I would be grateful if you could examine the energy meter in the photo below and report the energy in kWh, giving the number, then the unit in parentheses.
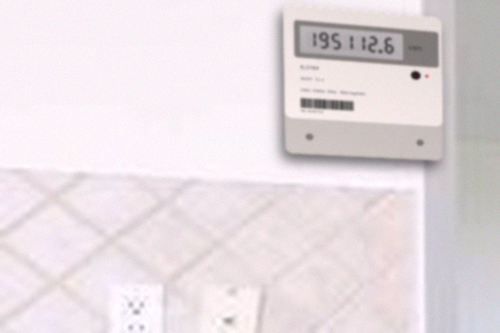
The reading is 195112.6 (kWh)
